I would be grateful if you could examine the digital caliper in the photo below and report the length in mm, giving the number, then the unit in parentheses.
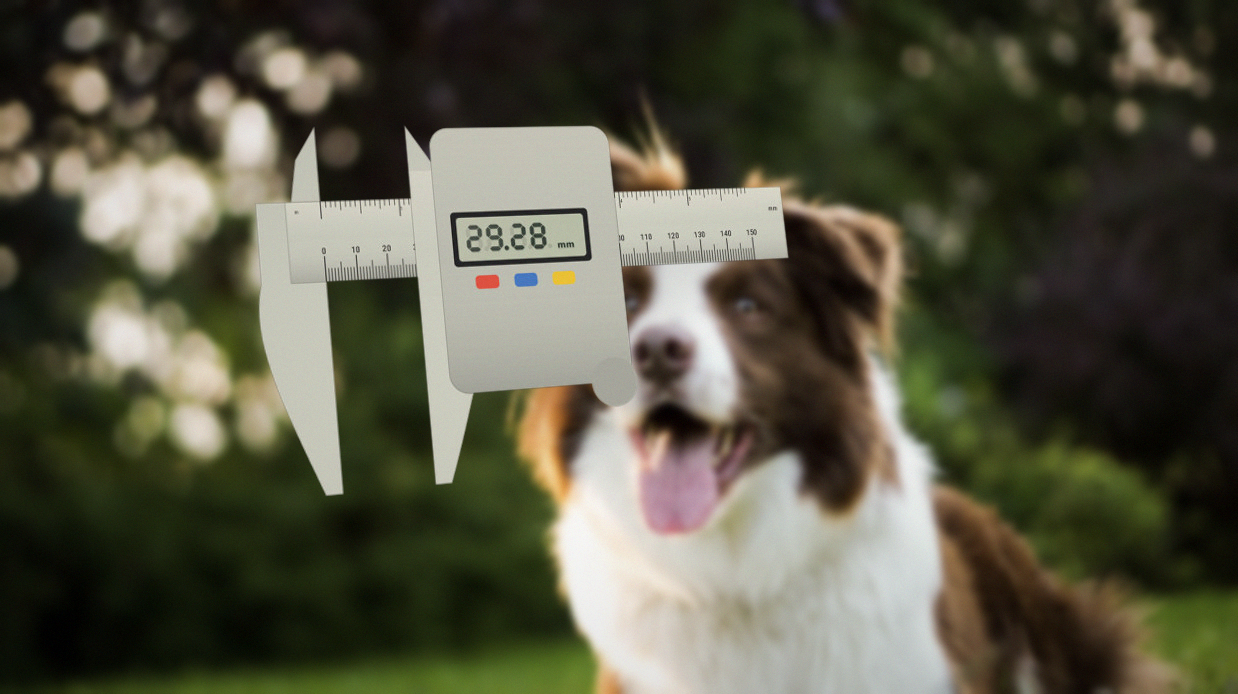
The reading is 29.28 (mm)
